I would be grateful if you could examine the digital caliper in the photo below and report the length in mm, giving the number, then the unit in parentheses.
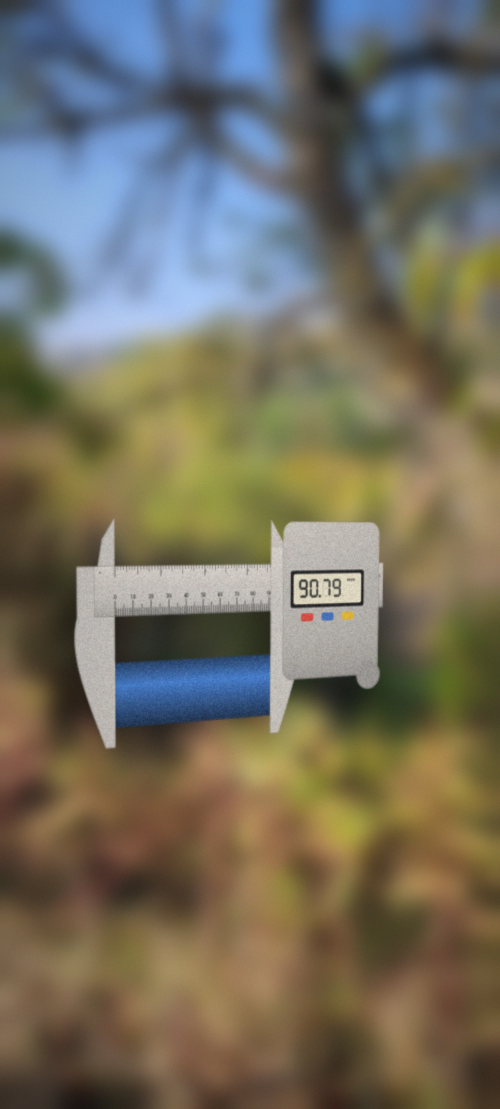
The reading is 90.79 (mm)
